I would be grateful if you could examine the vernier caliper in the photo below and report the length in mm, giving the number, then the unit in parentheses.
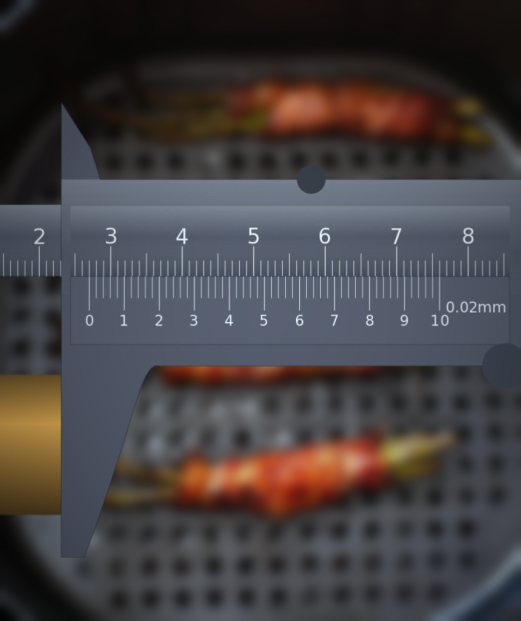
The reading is 27.0 (mm)
